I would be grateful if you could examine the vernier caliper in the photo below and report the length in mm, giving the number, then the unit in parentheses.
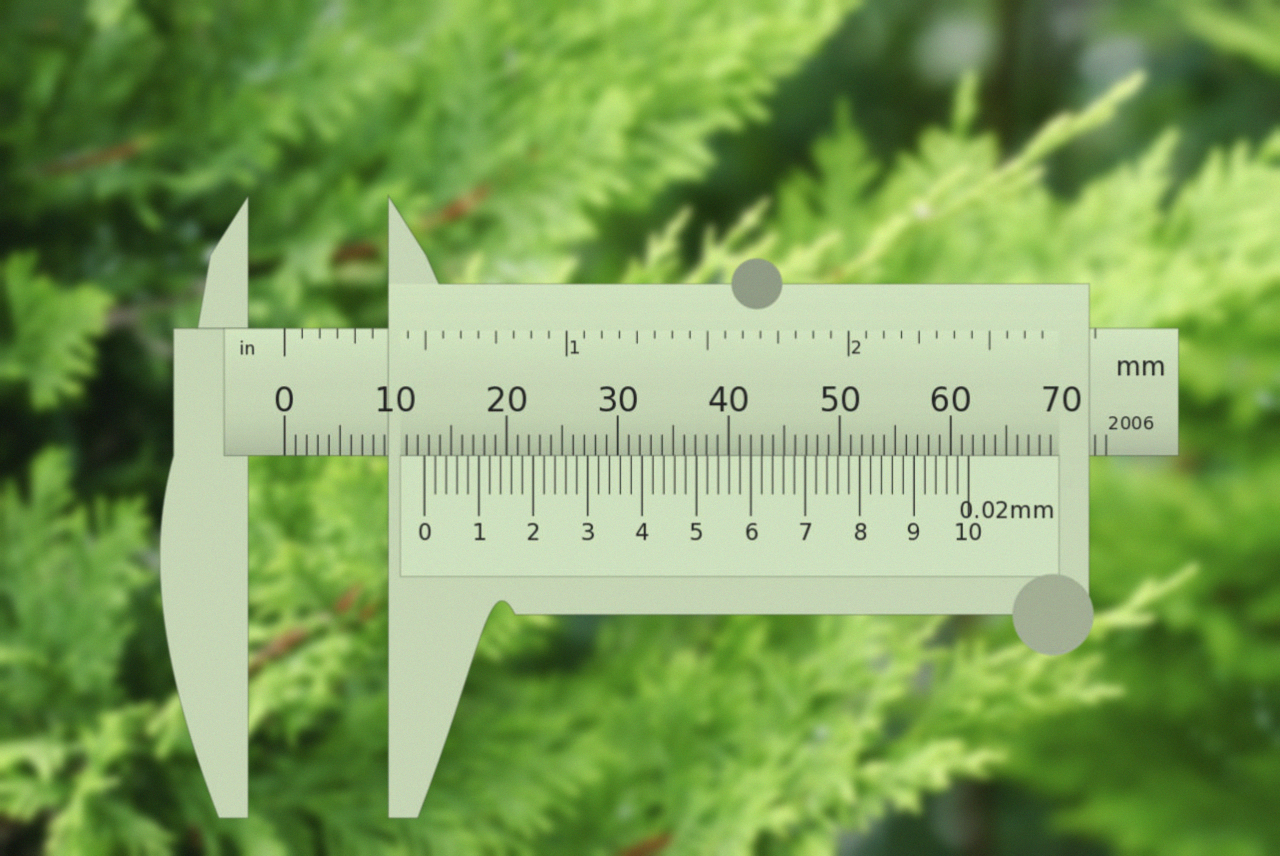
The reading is 12.6 (mm)
